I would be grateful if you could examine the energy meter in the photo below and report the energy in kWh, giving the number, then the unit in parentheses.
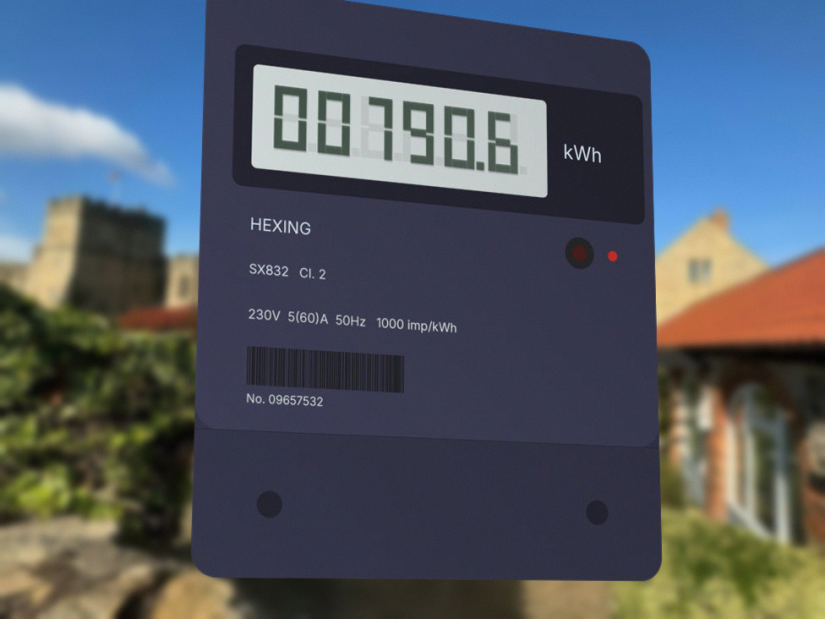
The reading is 790.6 (kWh)
